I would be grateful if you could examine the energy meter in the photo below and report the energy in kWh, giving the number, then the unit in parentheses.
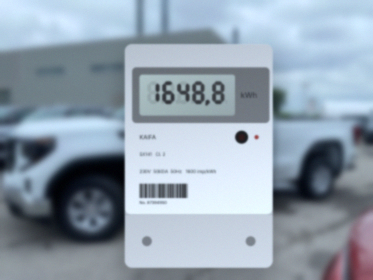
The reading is 1648.8 (kWh)
